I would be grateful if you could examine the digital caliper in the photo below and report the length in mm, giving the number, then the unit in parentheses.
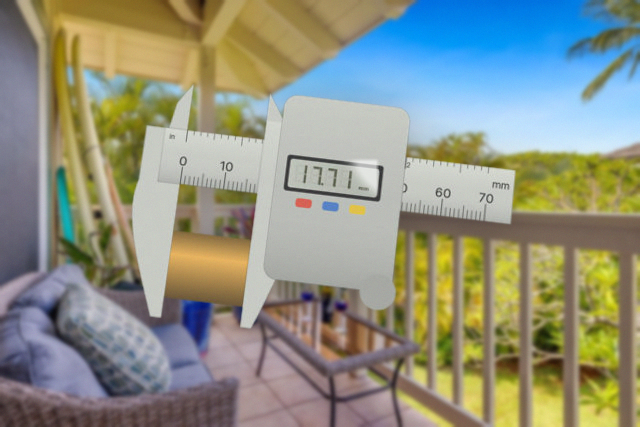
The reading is 17.71 (mm)
